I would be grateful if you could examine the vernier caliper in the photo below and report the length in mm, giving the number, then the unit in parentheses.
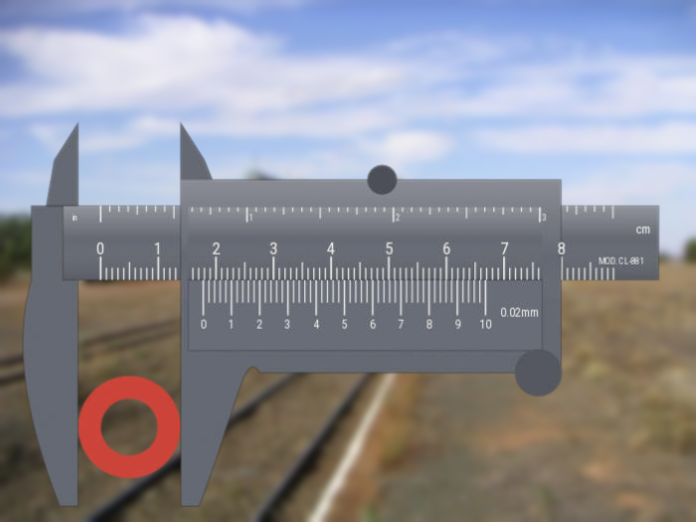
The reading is 17.8 (mm)
